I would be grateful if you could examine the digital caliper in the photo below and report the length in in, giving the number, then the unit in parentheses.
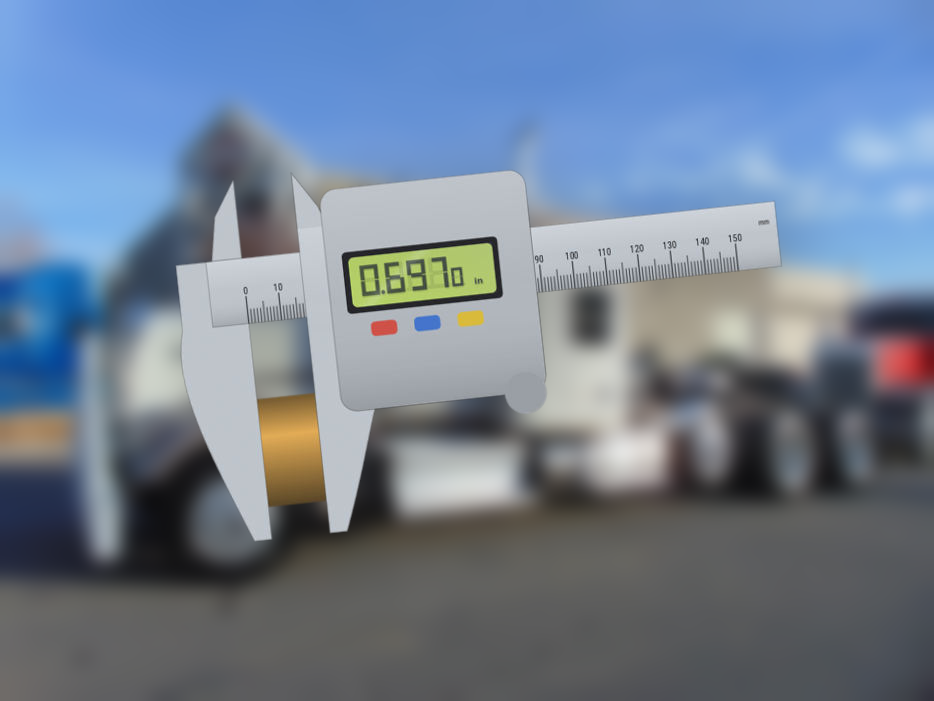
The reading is 0.6970 (in)
